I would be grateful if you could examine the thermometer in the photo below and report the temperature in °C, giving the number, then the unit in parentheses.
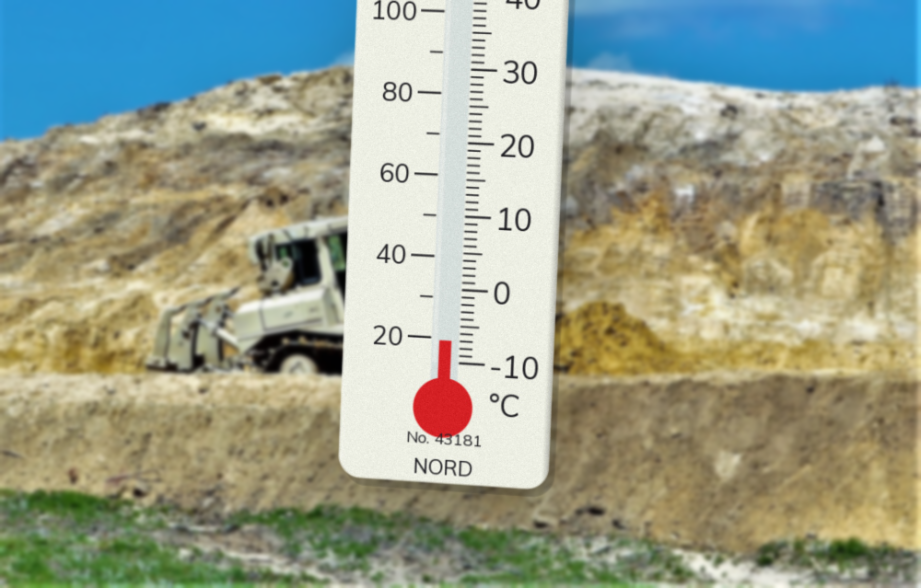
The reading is -7 (°C)
